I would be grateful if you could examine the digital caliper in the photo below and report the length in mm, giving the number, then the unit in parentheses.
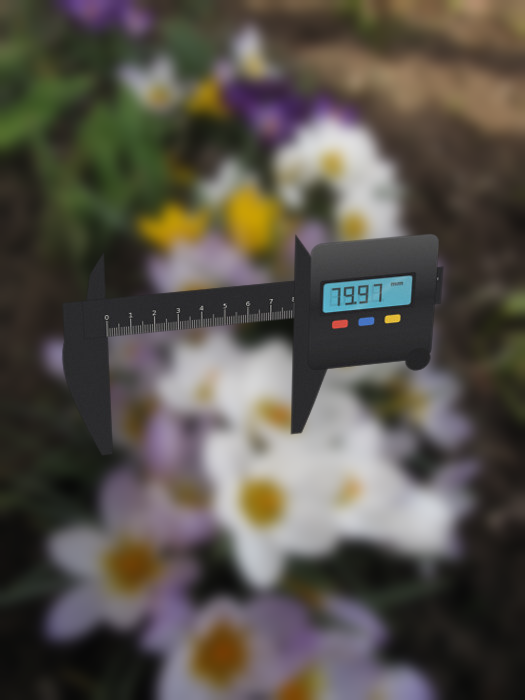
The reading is 79.97 (mm)
